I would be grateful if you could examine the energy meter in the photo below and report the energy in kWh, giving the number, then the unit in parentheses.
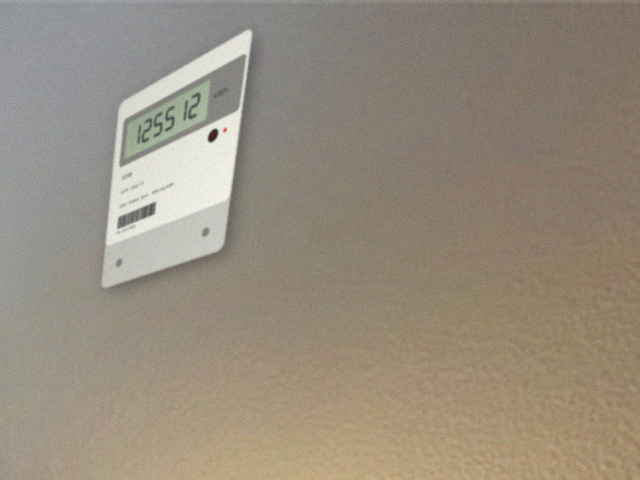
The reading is 125512 (kWh)
